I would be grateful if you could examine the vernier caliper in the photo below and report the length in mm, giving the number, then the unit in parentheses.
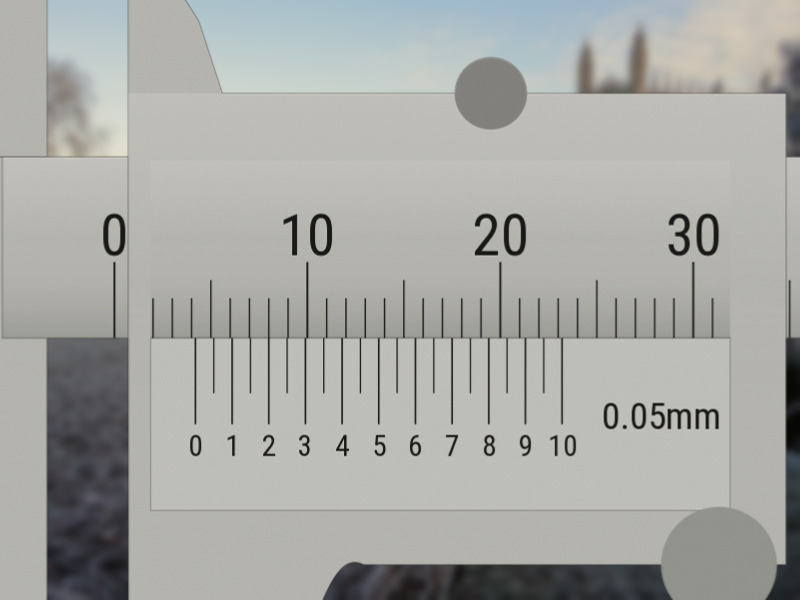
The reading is 4.2 (mm)
